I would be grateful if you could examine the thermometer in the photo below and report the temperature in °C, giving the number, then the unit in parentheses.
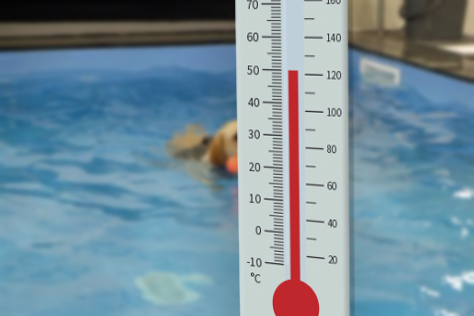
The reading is 50 (°C)
